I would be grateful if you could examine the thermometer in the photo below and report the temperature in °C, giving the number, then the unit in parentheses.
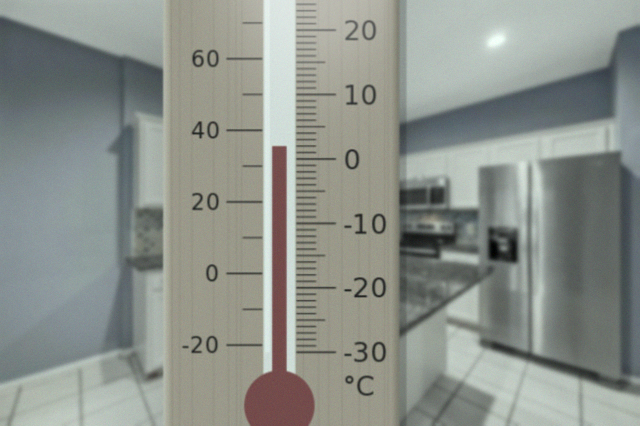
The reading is 2 (°C)
